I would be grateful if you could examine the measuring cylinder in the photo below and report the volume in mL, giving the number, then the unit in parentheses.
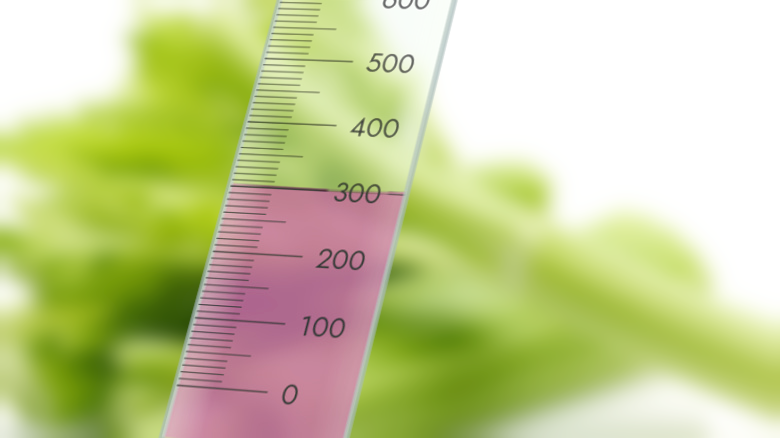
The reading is 300 (mL)
